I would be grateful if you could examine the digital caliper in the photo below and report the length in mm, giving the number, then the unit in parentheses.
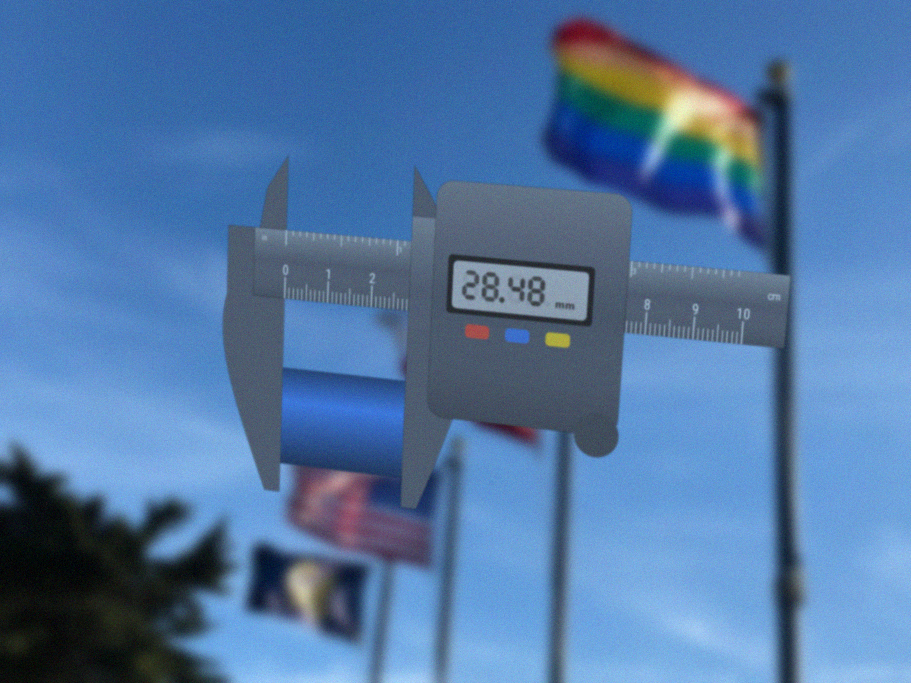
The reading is 28.48 (mm)
